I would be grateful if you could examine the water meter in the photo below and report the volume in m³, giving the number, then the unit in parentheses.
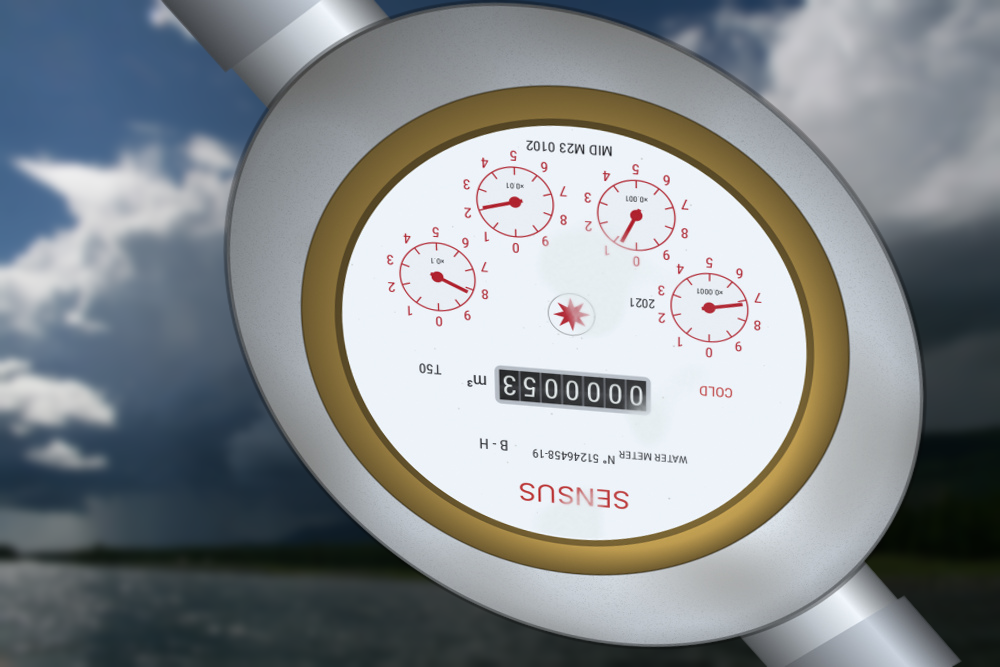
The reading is 53.8207 (m³)
